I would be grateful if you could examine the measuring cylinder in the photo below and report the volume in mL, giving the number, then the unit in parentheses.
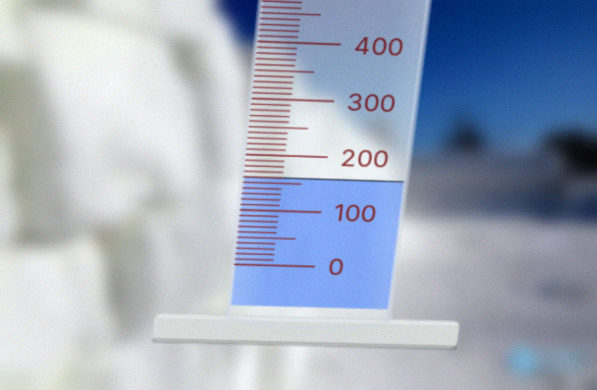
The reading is 160 (mL)
